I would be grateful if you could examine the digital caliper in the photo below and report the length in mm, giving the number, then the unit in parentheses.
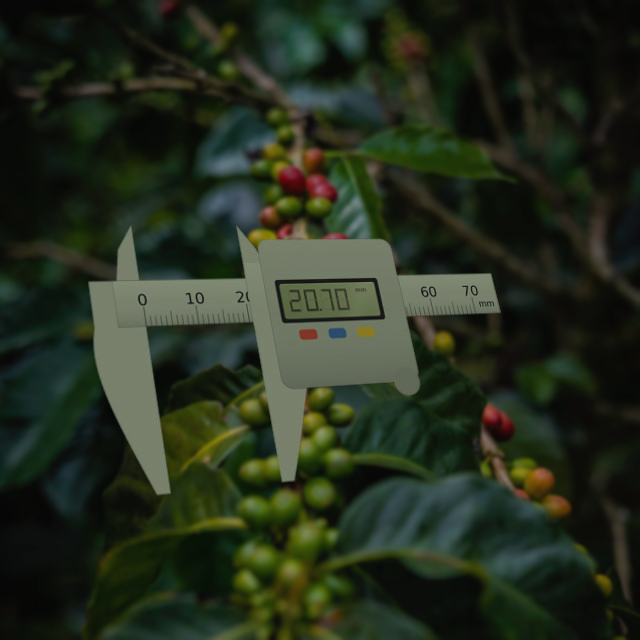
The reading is 20.70 (mm)
